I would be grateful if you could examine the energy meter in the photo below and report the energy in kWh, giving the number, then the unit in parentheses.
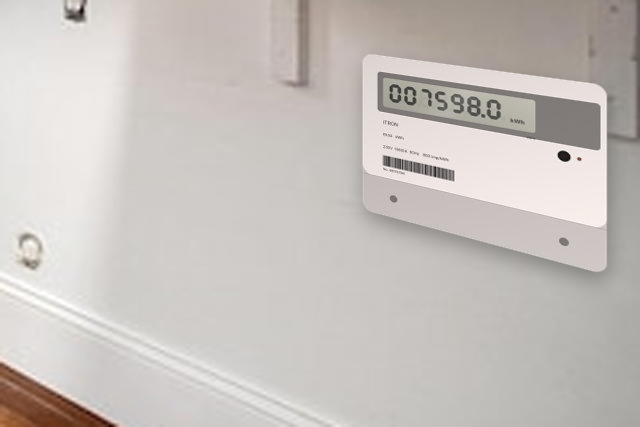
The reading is 7598.0 (kWh)
